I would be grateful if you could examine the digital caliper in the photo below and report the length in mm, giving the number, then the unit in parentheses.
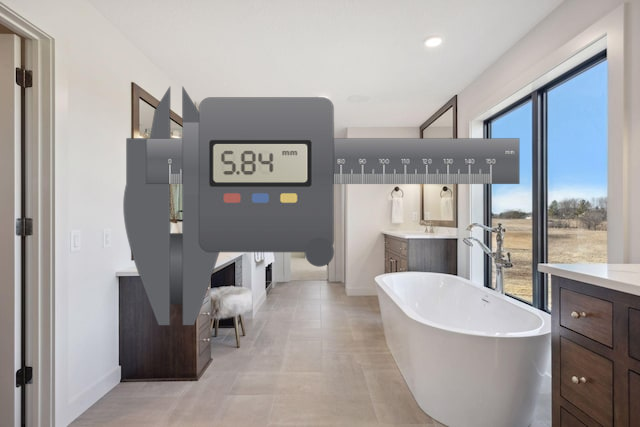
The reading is 5.84 (mm)
